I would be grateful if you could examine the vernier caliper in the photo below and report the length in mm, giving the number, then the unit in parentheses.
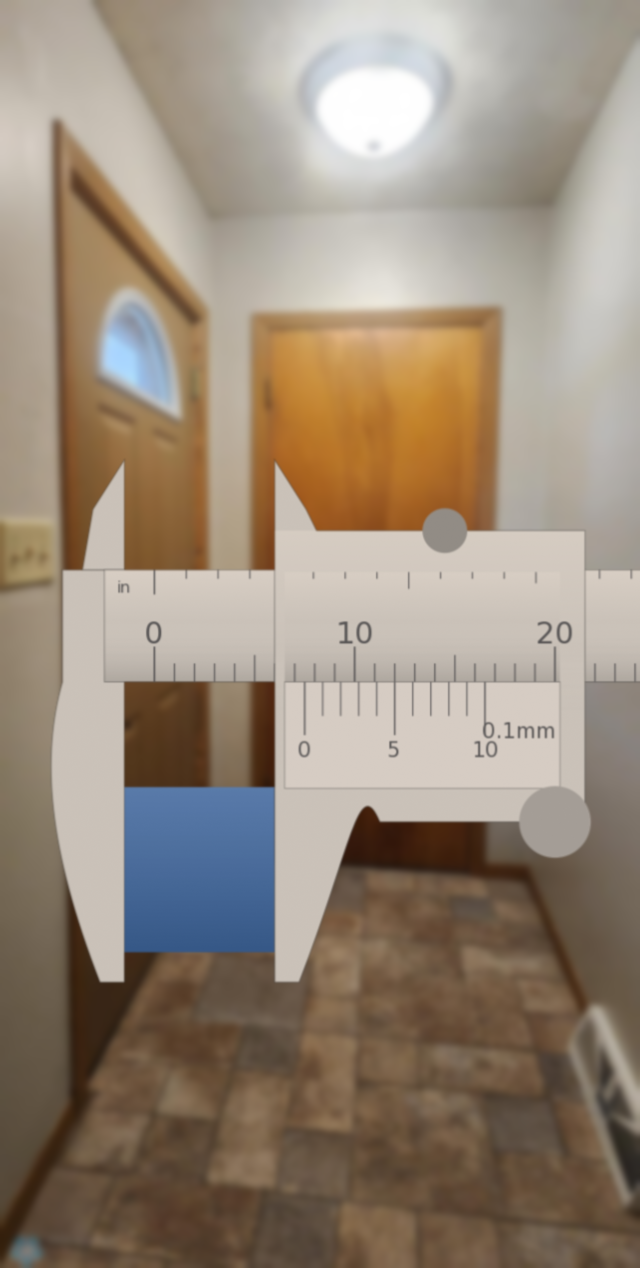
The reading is 7.5 (mm)
